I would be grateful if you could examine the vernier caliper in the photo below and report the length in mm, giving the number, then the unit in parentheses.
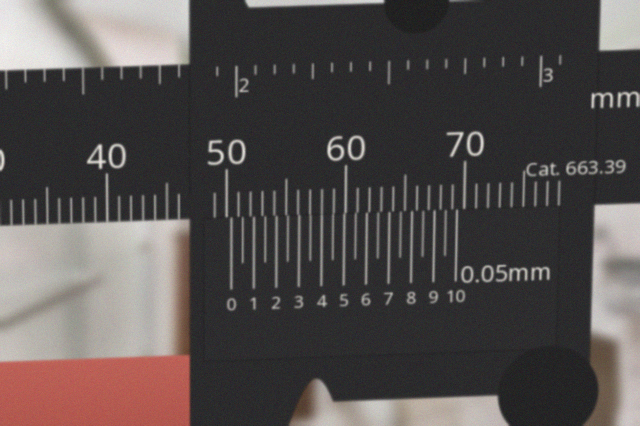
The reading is 50.4 (mm)
